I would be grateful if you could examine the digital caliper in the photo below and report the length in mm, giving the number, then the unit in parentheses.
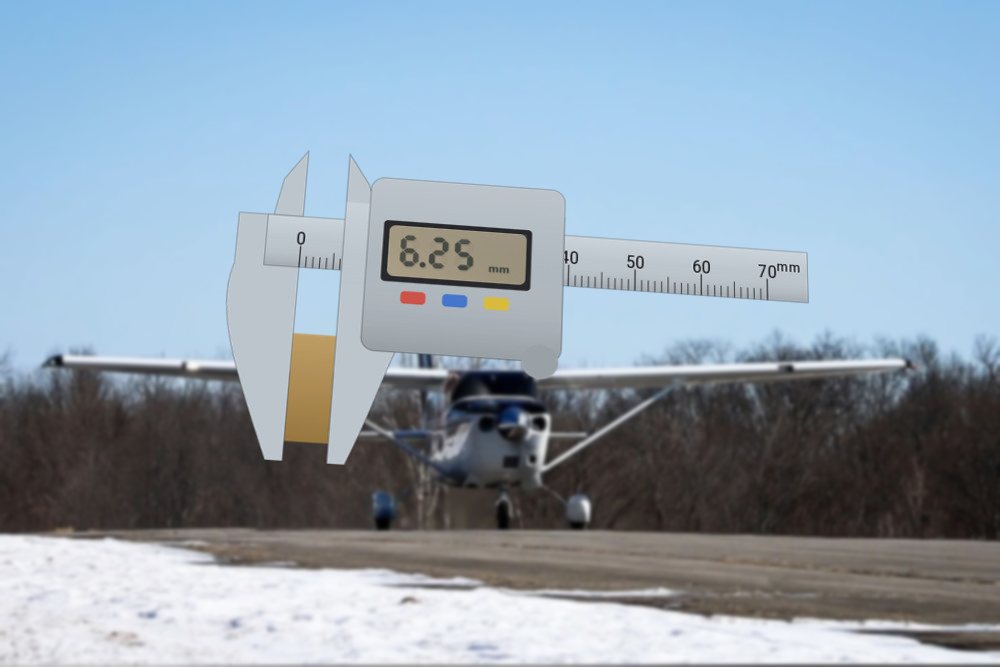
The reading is 6.25 (mm)
